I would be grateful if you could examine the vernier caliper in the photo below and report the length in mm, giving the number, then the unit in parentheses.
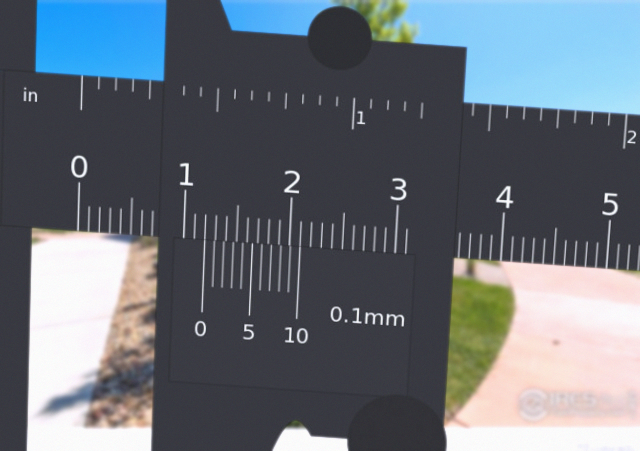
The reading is 12.0 (mm)
